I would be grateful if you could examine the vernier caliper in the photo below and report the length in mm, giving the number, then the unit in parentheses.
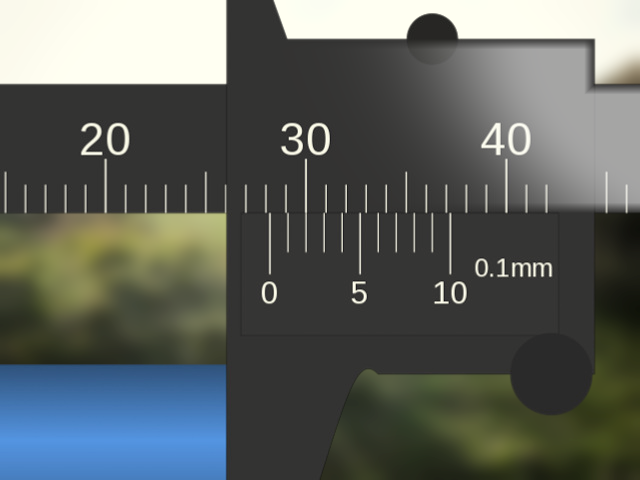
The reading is 28.2 (mm)
